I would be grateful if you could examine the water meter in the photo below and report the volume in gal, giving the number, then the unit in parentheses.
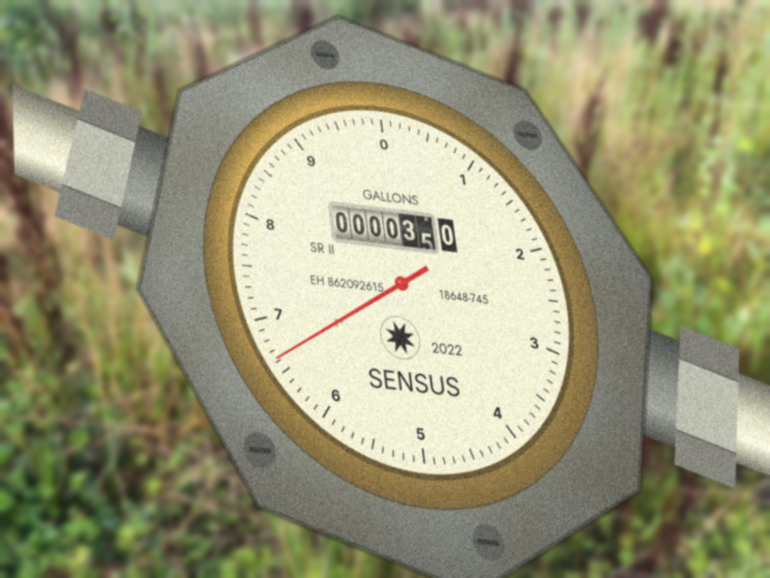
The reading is 346.6 (gal)
